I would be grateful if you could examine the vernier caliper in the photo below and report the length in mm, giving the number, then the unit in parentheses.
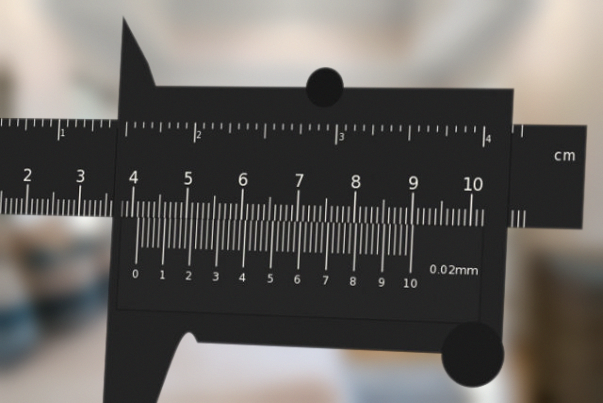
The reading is 41.2 (mm)
